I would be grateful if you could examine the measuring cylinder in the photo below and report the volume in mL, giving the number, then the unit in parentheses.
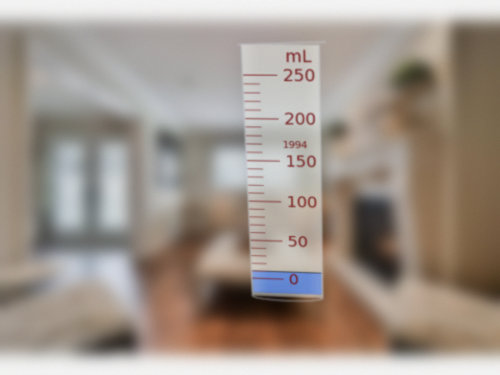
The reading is 10 (mL)
